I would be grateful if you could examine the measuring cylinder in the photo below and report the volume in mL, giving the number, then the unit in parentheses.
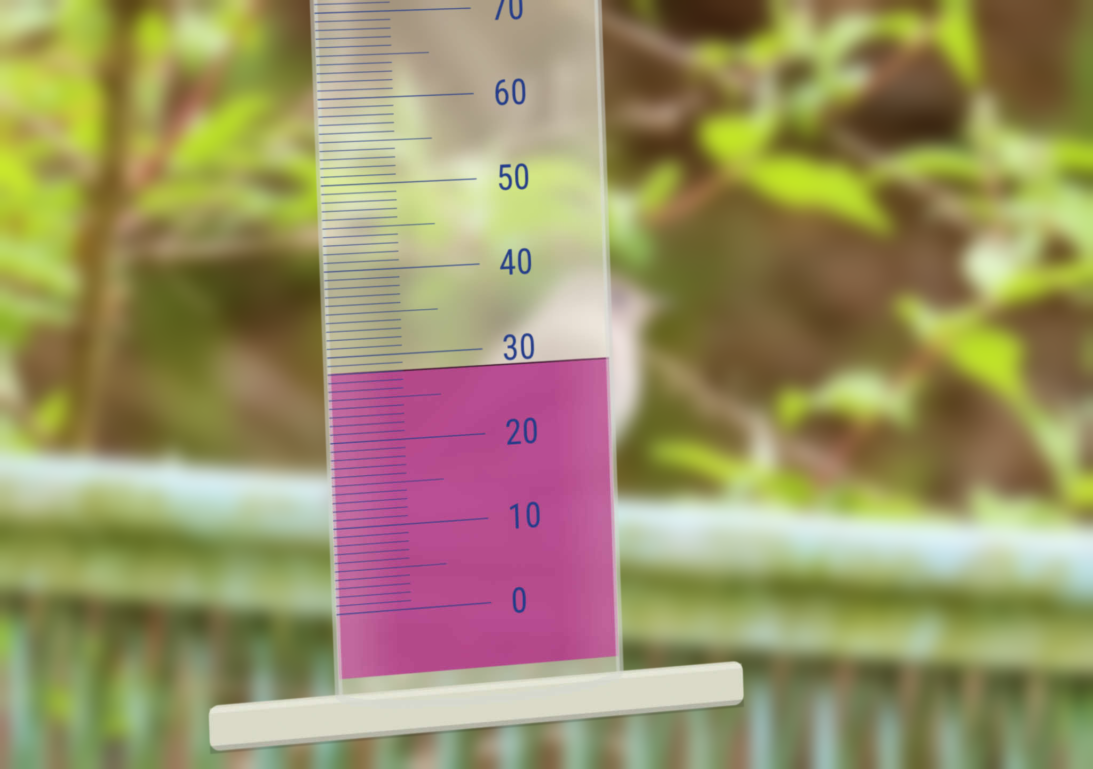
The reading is 28 (mL)
